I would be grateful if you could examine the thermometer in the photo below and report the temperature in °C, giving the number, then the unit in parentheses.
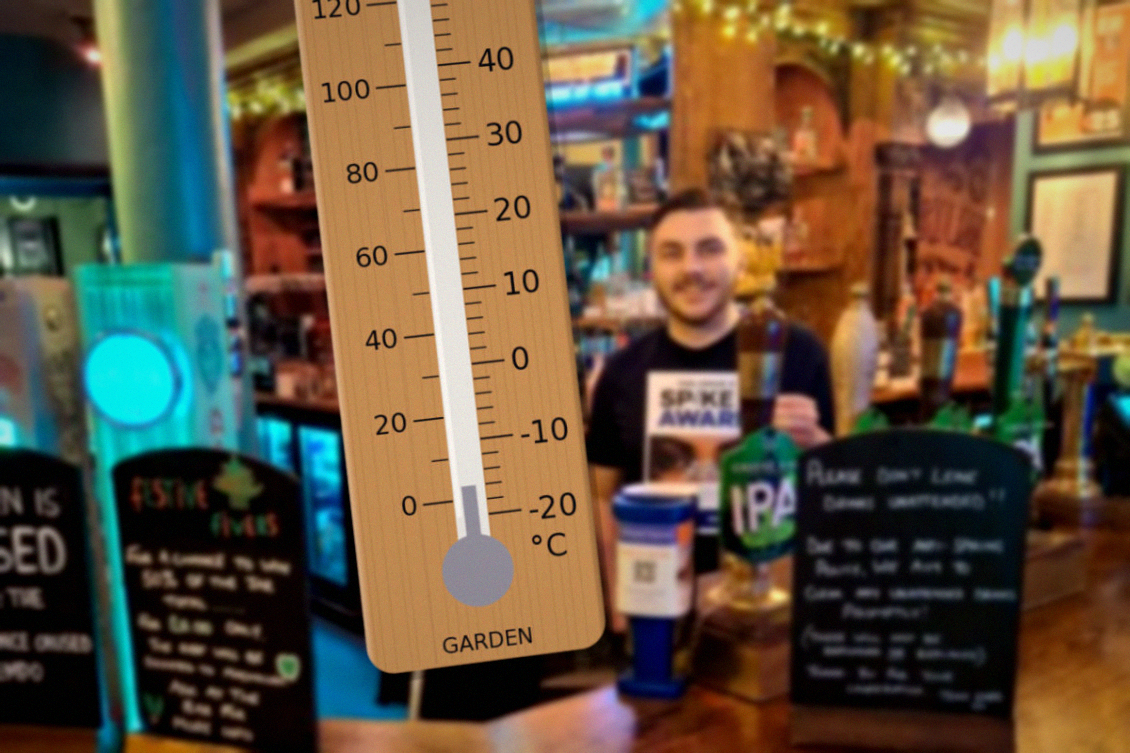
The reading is -16 (°C)
